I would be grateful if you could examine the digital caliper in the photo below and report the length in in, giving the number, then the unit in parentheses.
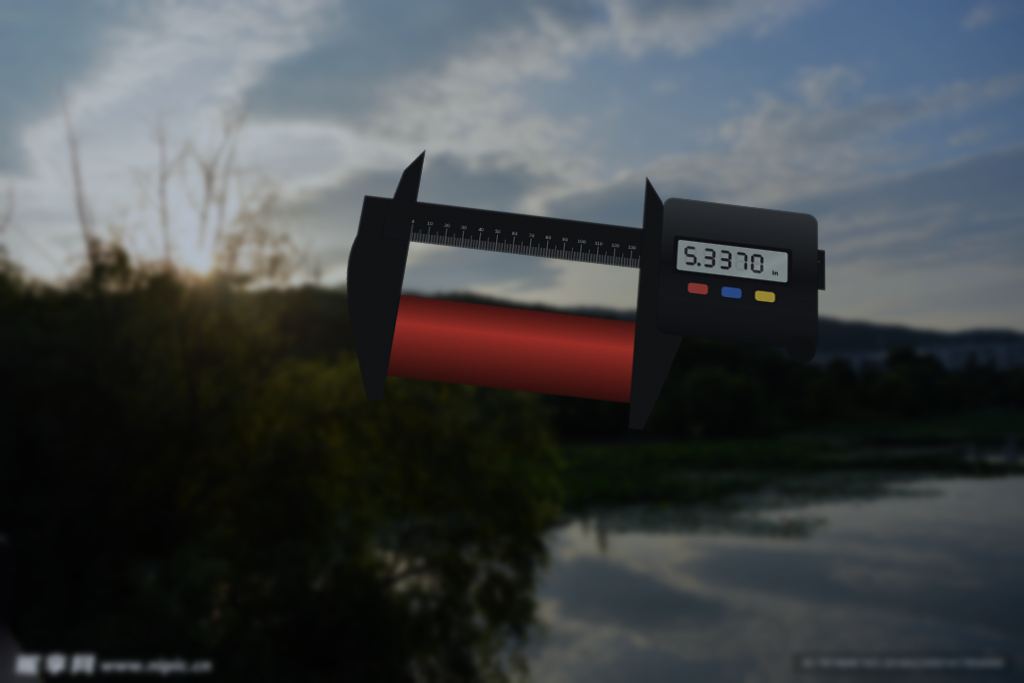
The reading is 5.3370 (in)
